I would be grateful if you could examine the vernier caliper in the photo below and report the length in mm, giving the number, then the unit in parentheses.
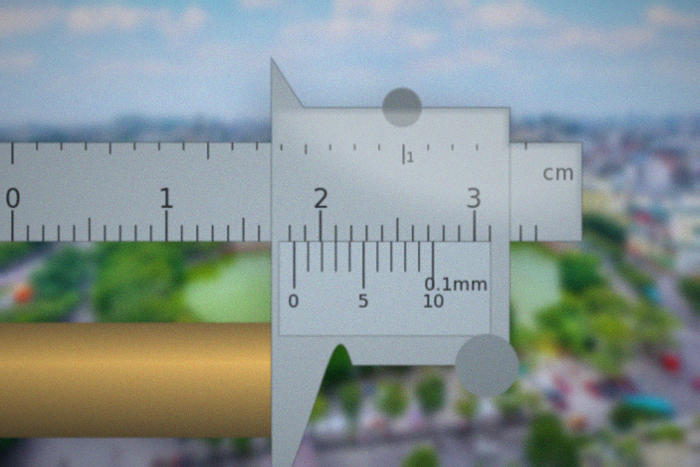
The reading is 18.3 (mm)
